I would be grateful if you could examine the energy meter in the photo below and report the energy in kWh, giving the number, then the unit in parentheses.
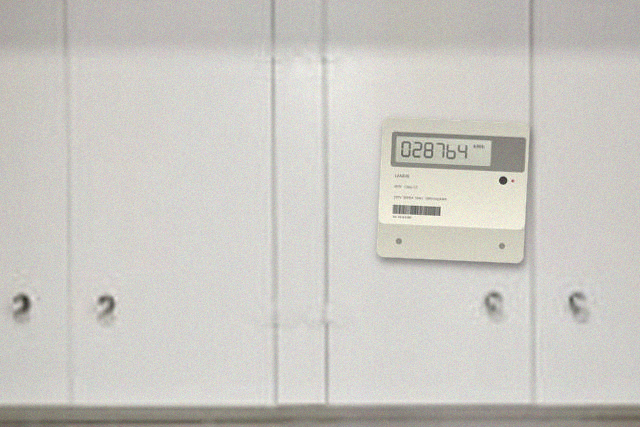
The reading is 28764 (kWh)
